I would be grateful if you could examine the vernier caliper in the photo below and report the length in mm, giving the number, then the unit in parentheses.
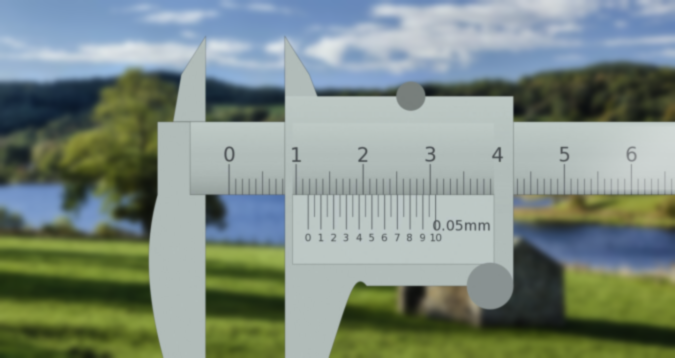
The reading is 11.8 (mm)
